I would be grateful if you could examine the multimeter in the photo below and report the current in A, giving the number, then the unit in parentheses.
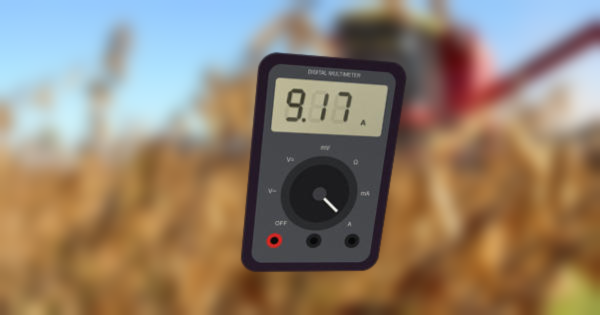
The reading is 9.17 (A)
